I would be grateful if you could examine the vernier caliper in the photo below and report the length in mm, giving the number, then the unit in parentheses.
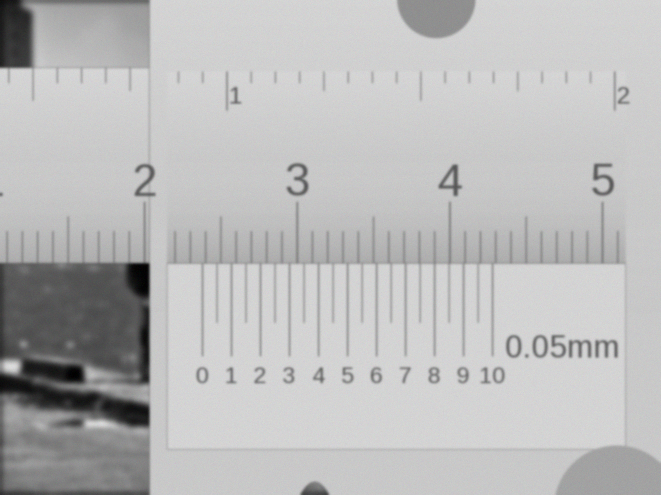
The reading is 23.8 (mm)
